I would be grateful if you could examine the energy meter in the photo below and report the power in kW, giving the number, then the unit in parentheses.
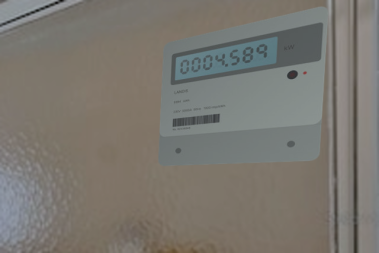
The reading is 4.589 (kW)
